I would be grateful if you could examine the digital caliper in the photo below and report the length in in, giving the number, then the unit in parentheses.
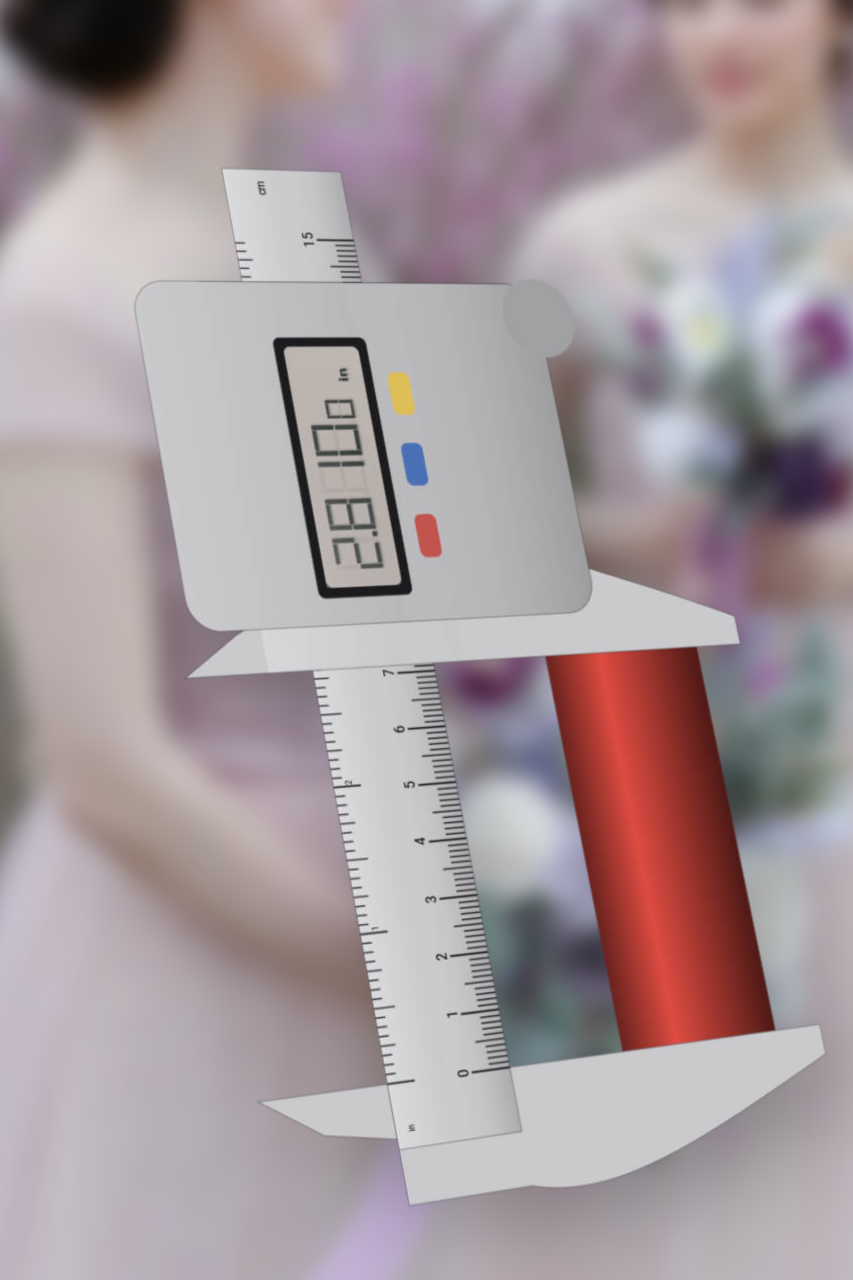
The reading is 2.8100 (in)
